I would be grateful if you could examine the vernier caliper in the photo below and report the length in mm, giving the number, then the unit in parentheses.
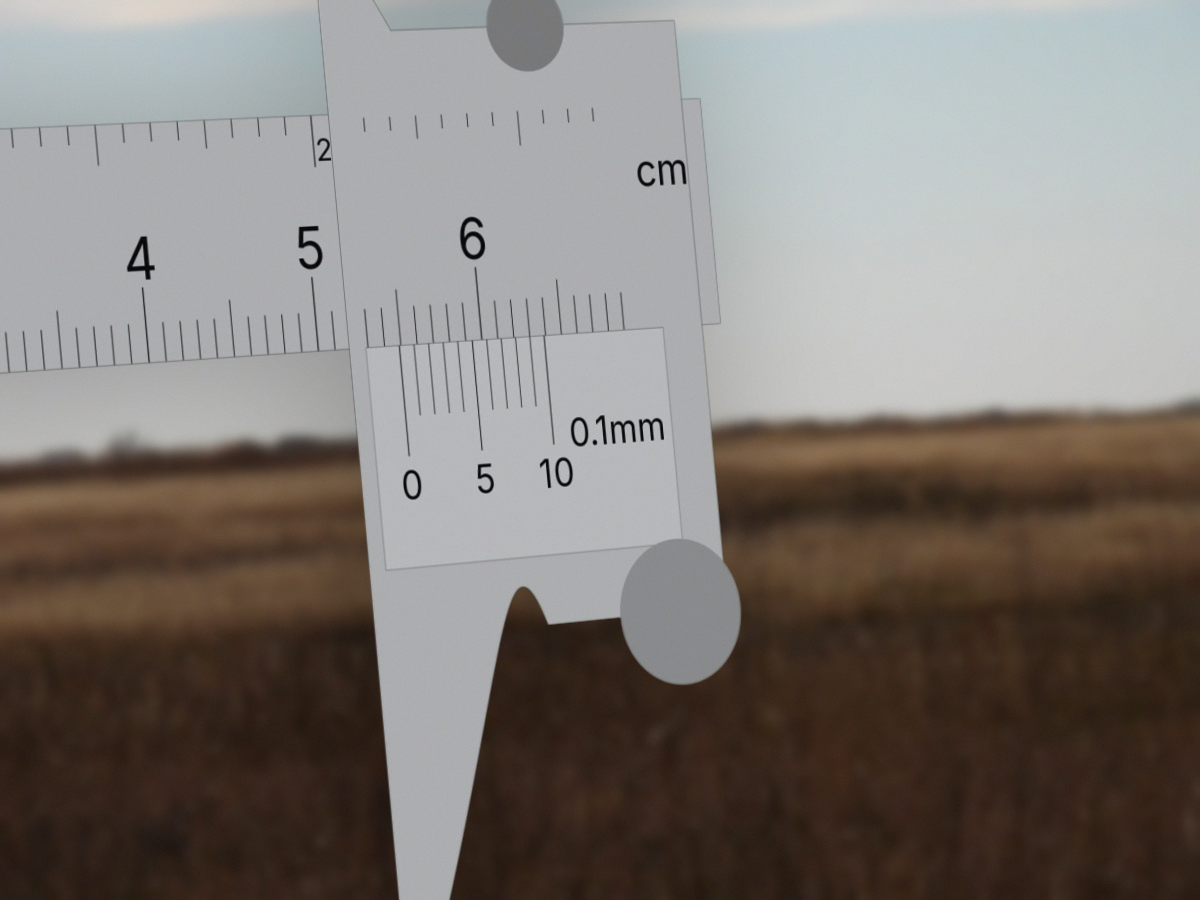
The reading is 54.9 (mm)
